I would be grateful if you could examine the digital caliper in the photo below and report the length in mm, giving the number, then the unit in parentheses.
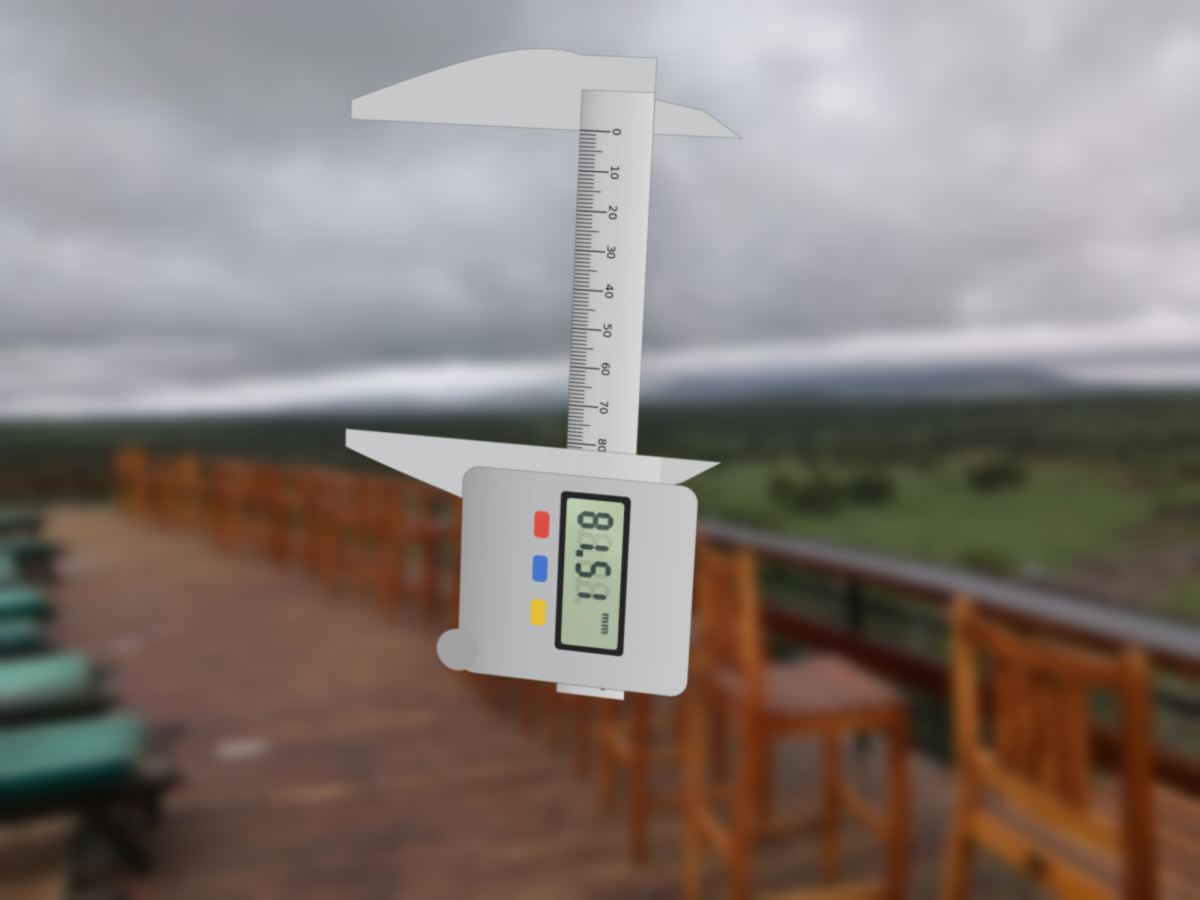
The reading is 81.51 (mm)
